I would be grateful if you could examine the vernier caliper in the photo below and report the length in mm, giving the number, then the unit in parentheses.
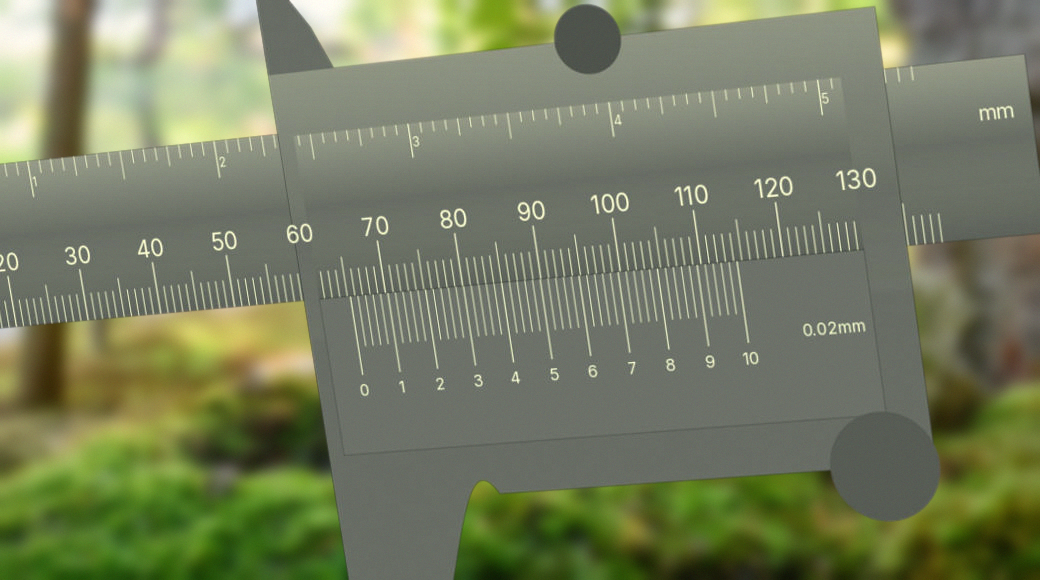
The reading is 65.4 (mm)
